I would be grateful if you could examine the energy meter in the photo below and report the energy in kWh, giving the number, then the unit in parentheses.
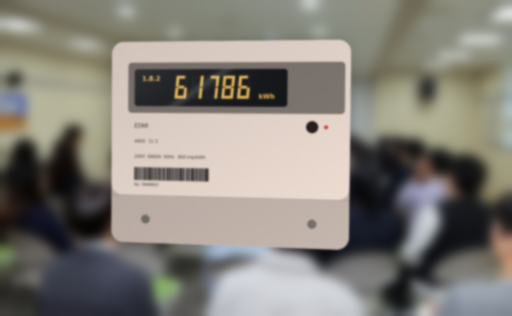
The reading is 61786 (kWh)
